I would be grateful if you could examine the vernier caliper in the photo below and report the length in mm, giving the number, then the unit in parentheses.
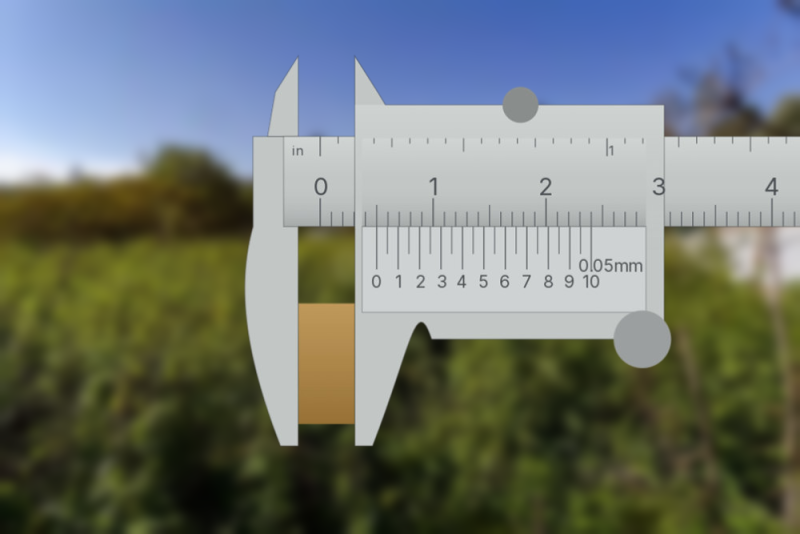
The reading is 5.0 (mm)
